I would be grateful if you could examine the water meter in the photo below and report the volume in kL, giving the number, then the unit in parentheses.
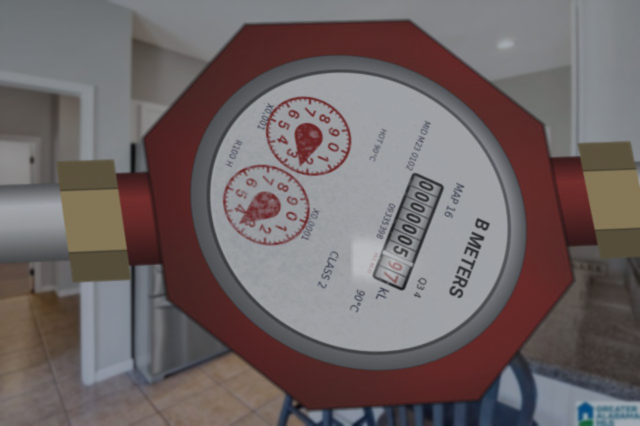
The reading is 5.9723 (kL)
